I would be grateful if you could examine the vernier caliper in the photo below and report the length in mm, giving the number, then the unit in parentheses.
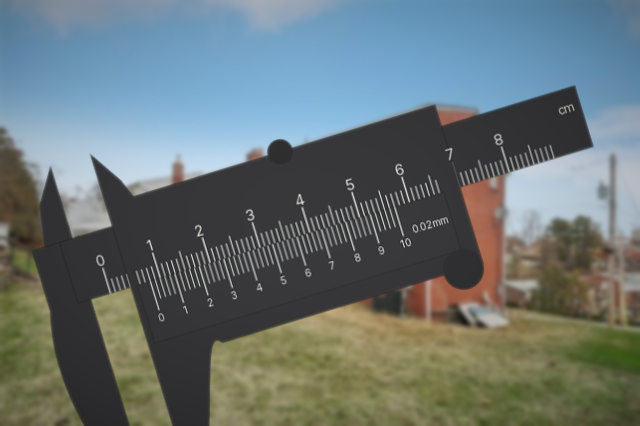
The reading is 8.0 (mm)
